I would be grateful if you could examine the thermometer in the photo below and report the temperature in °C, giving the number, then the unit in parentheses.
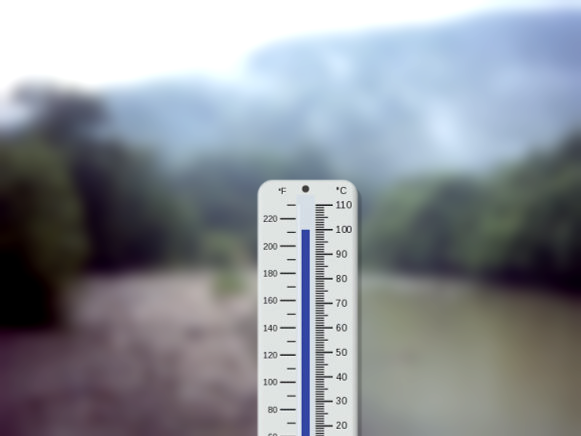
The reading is 100 (°C)
